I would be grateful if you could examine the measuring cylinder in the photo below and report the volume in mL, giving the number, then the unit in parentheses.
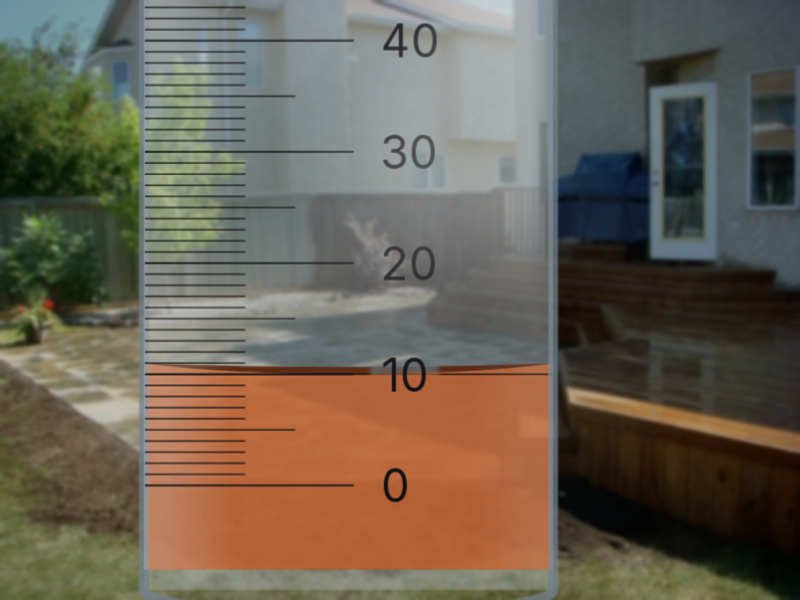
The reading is 10 (mL)
